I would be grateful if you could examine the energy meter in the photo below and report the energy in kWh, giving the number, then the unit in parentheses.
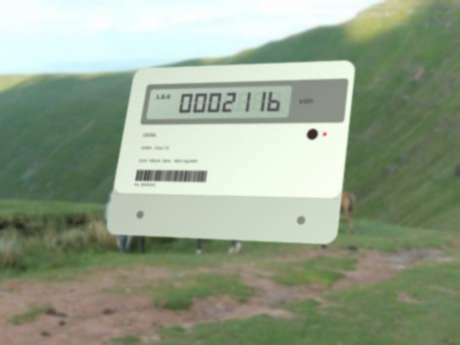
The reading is 2116 (kWh)
